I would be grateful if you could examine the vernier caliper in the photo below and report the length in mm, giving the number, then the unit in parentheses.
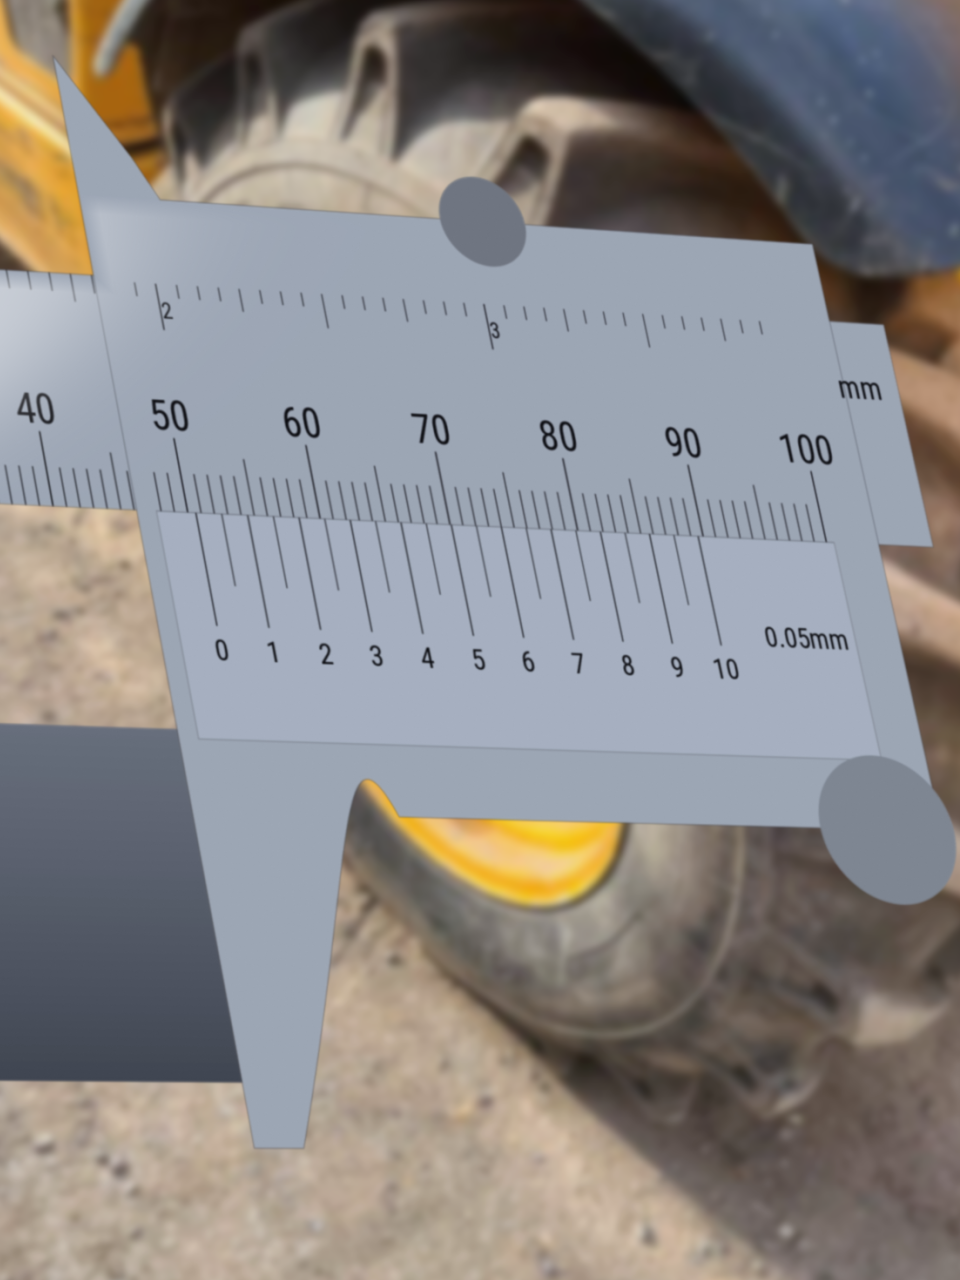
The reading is 50.6 (mm)
